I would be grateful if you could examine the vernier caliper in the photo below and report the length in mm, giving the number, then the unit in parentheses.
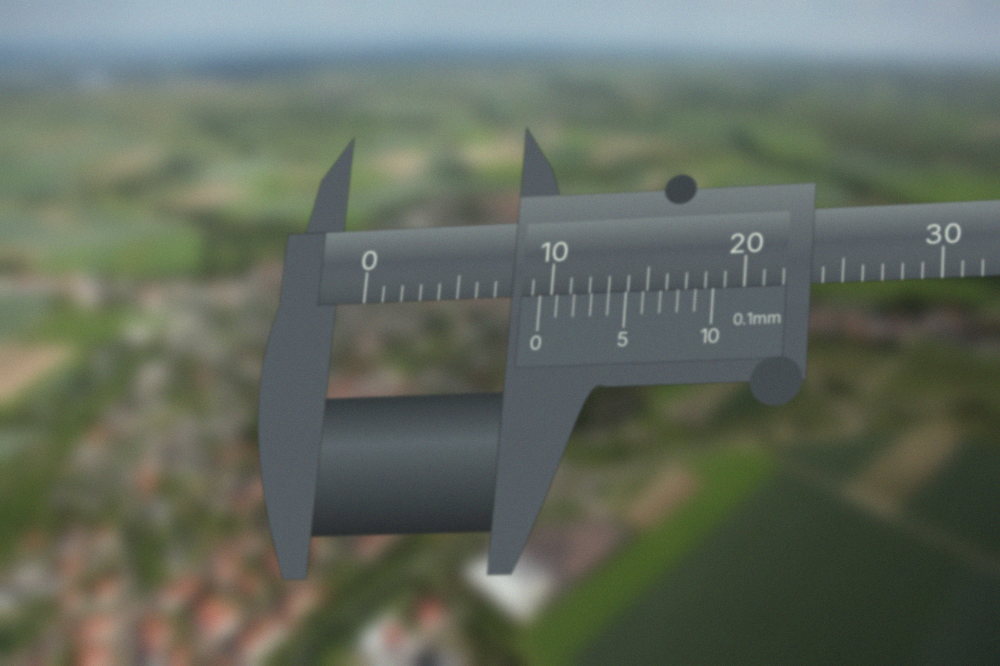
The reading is 9.4 (mm)
